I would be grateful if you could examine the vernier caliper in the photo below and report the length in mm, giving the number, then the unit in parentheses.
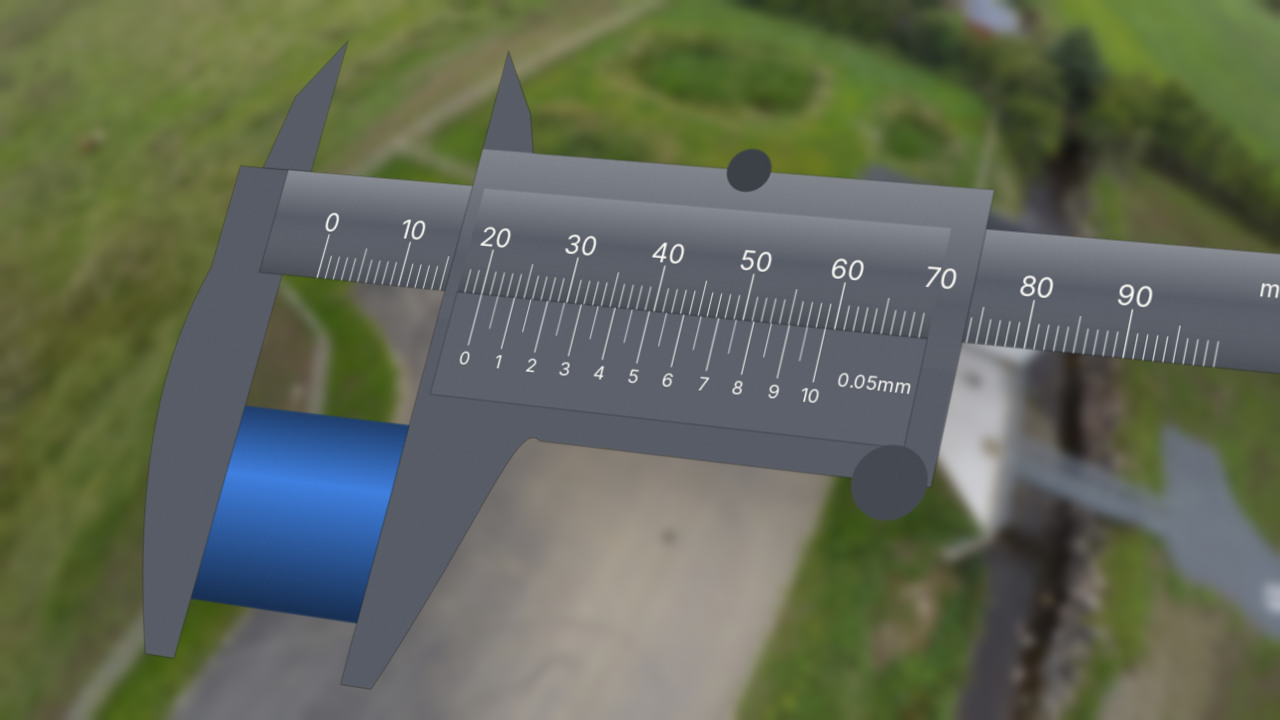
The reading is 20.0 (mm)
